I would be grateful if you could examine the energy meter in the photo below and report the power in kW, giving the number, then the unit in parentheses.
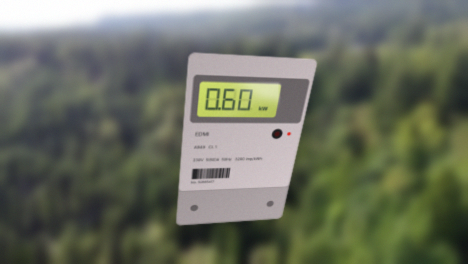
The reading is 0.60 (kW)
